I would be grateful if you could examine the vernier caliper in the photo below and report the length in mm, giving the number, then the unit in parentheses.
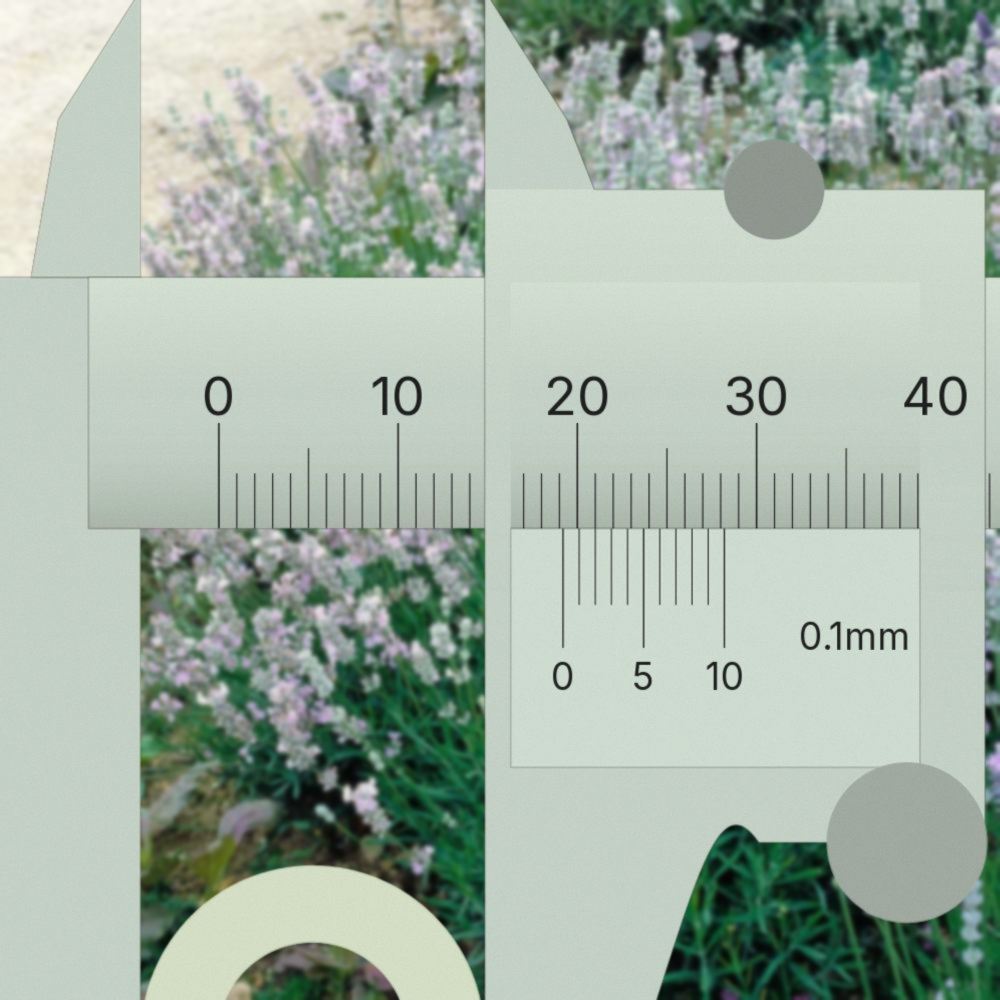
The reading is 19.2 (mm)
